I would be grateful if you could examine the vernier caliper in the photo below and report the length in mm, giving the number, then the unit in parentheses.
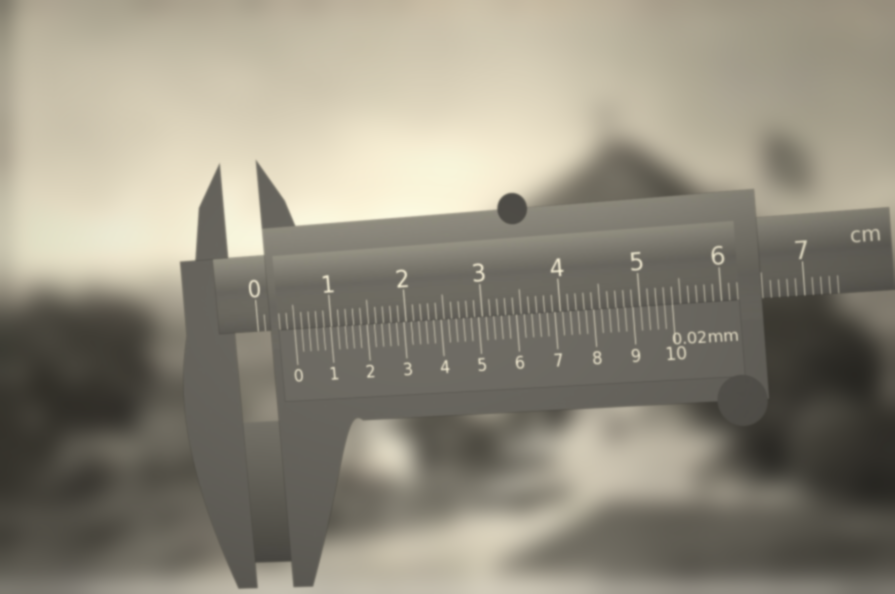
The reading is 5.0 (mm)
